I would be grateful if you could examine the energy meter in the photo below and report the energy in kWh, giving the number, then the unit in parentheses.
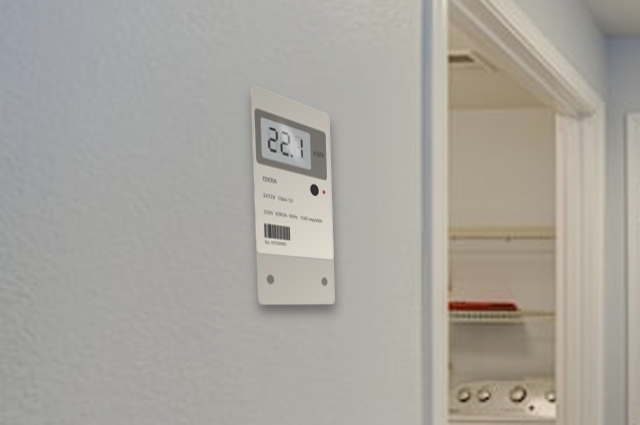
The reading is 22.1 (kWh)
